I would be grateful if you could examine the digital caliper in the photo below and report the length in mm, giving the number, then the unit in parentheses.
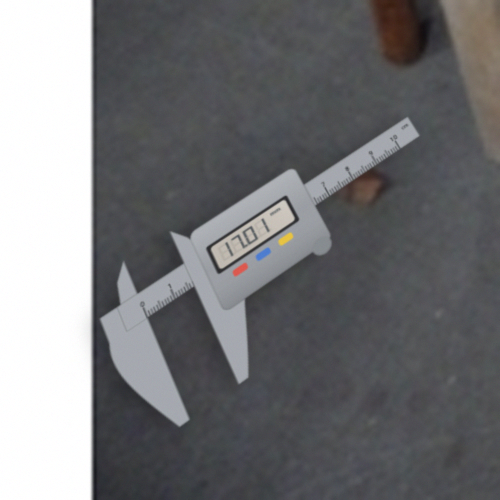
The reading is 17.01 (mm)
